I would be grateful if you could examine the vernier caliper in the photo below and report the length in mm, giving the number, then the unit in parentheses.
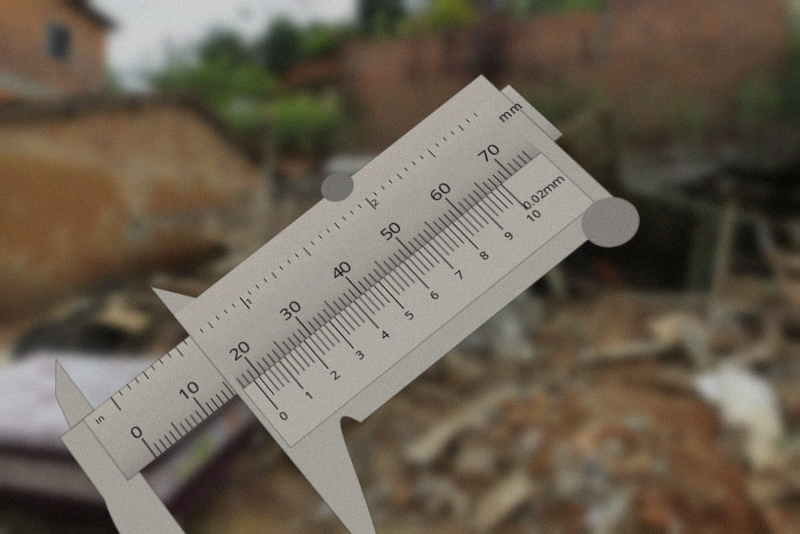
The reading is 18.8 (mm)
